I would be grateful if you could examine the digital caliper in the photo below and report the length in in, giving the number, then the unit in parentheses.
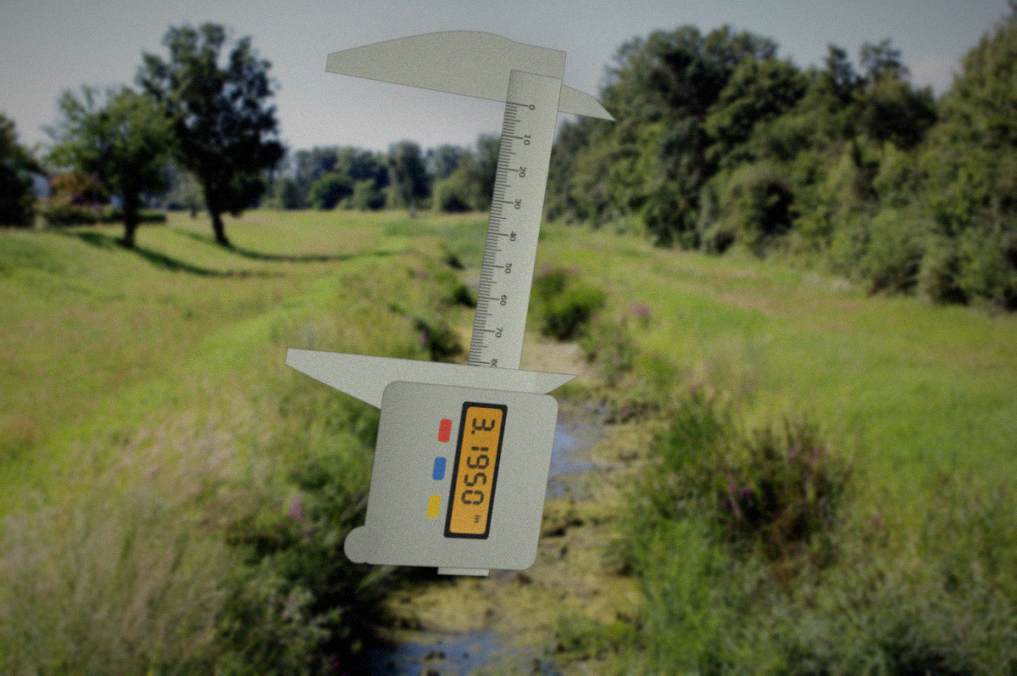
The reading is 3.1950 (in)
